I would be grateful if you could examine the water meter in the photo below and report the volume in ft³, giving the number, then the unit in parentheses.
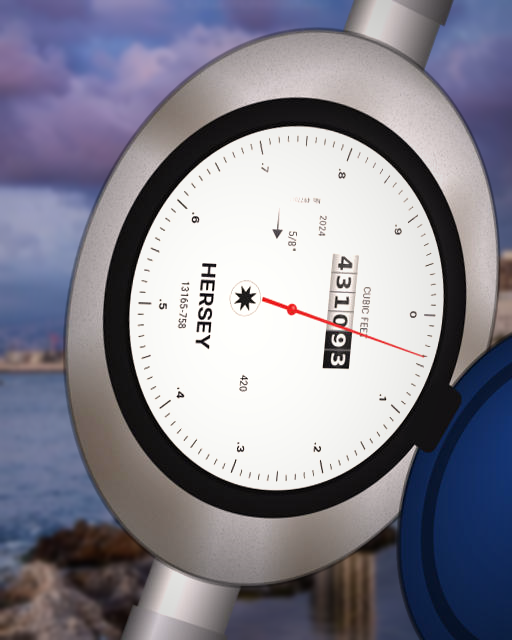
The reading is 431093.04 (ft³)
